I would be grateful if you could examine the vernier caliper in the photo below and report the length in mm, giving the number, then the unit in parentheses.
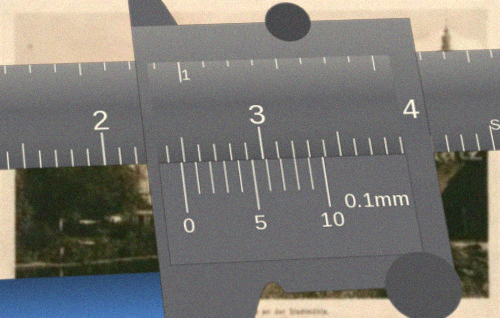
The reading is 24.8 (mm)
